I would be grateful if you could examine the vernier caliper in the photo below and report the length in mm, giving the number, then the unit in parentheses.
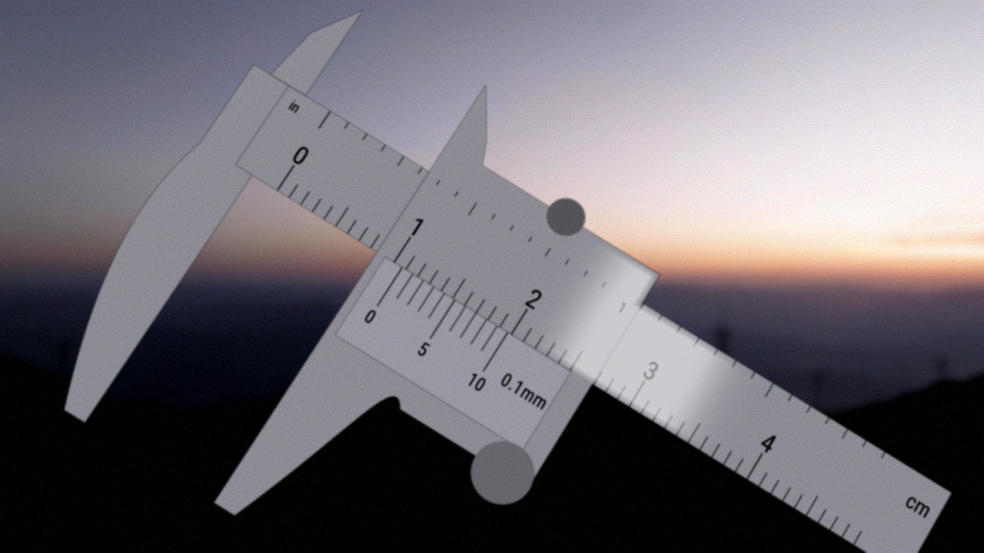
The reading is 10.7 (mm)
